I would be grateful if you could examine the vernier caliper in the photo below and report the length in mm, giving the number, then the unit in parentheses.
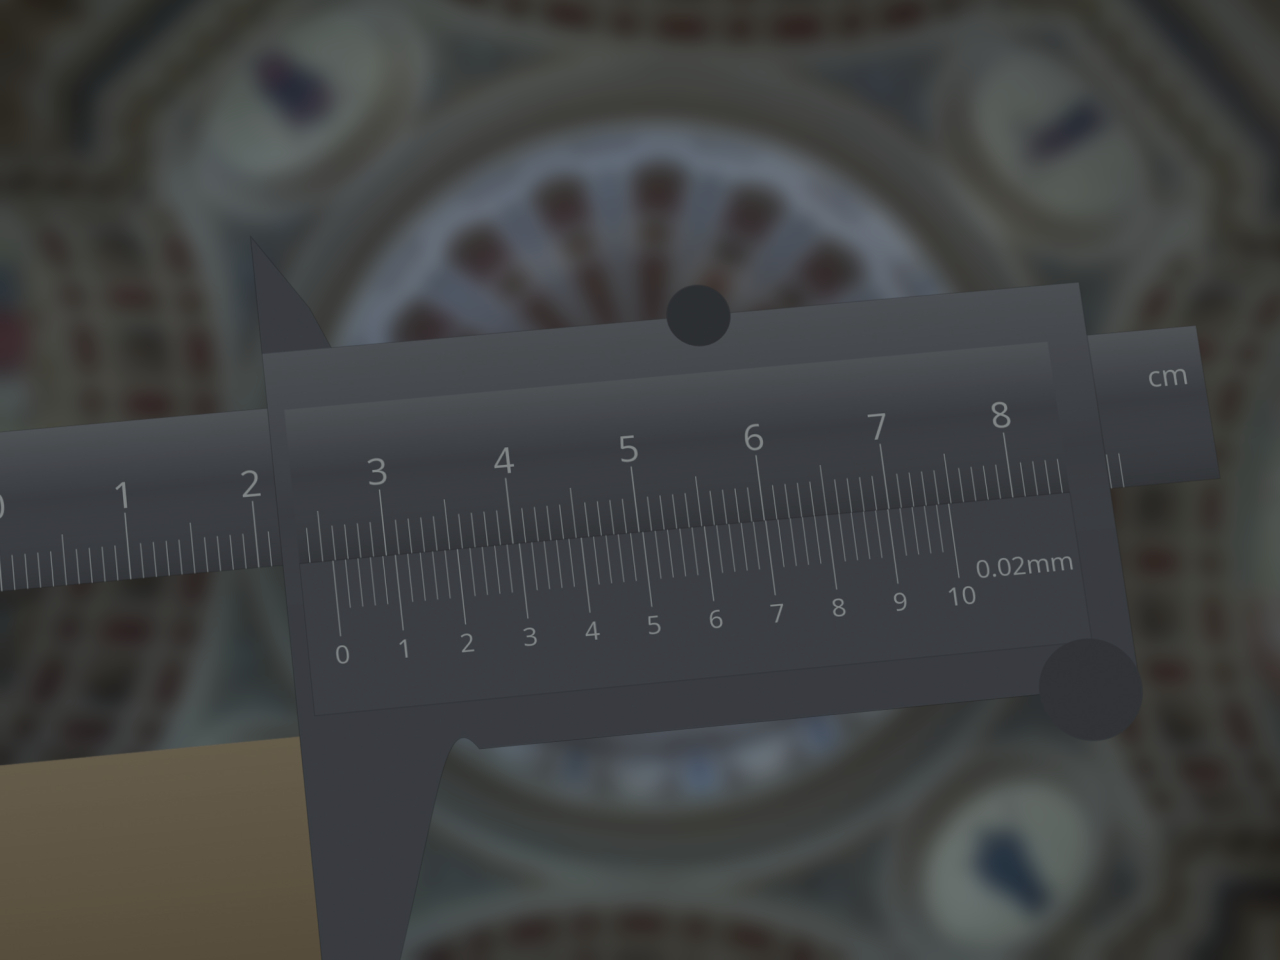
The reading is 25.8 (mm)
